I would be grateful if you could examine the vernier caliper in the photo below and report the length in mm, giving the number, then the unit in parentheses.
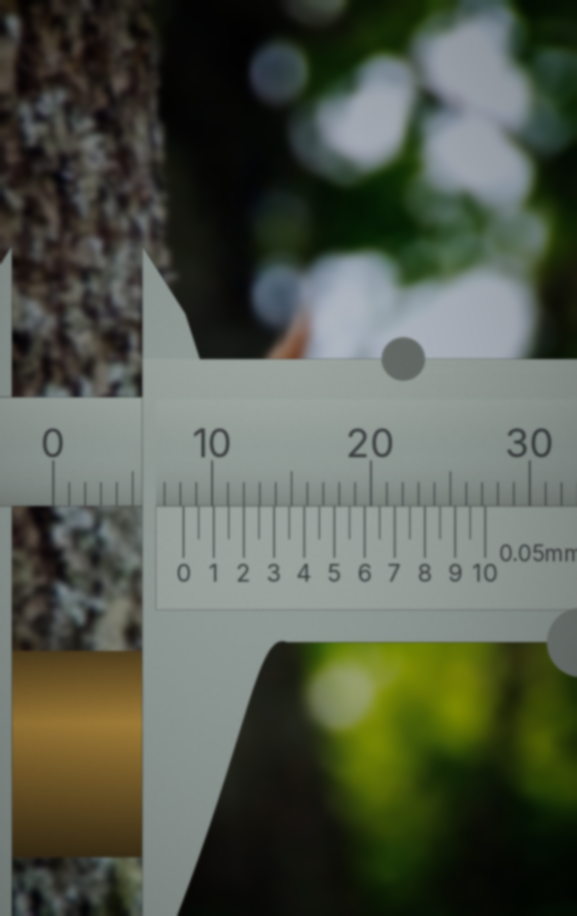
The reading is 8.2 (mm)
